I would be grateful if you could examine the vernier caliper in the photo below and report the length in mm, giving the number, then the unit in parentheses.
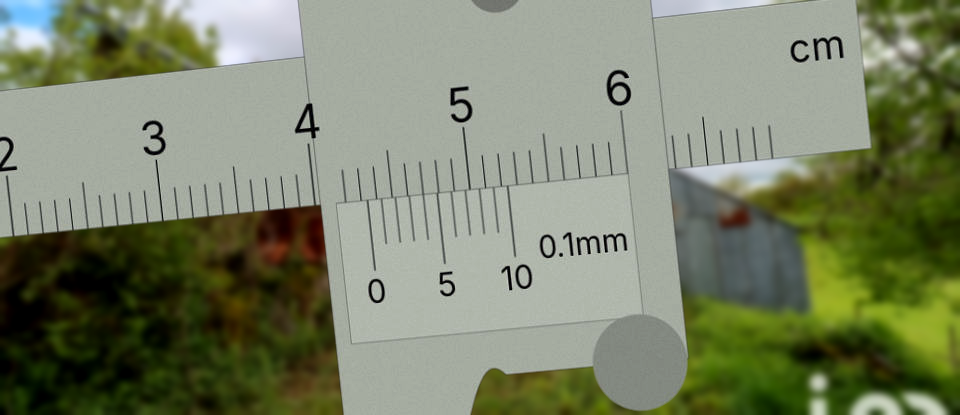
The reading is 43.4 (mm)
